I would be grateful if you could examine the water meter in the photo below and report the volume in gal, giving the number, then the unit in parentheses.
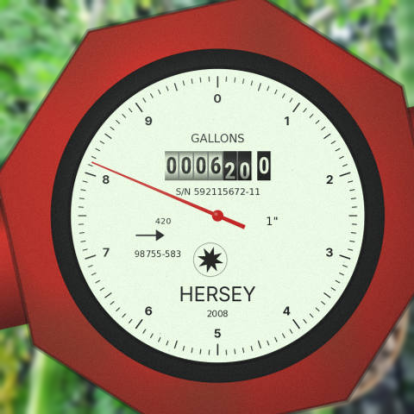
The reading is 6198.1 (gal)
